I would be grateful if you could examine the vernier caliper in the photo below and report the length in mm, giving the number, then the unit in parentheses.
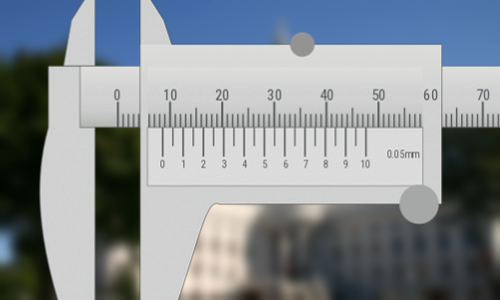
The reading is 8.6 (mm)
